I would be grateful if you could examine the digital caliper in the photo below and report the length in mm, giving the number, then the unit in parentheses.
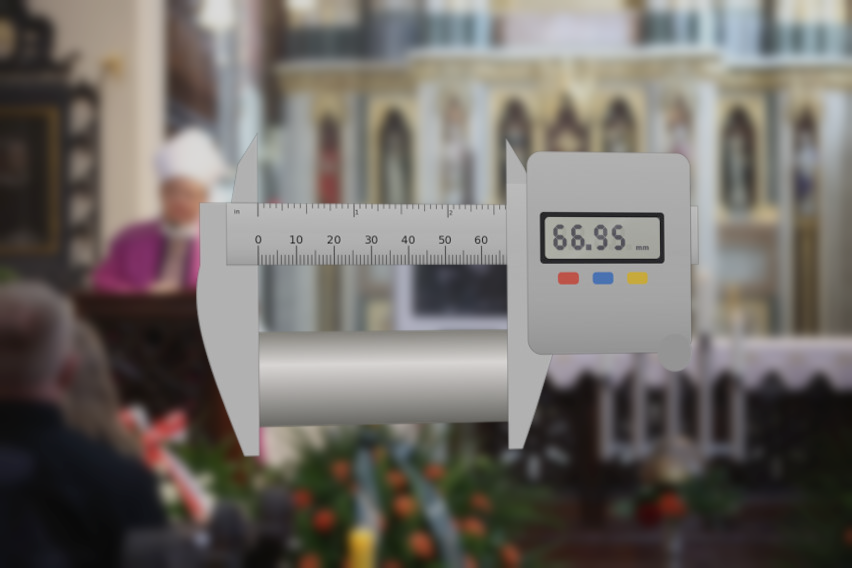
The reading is 66.95 (mm)
